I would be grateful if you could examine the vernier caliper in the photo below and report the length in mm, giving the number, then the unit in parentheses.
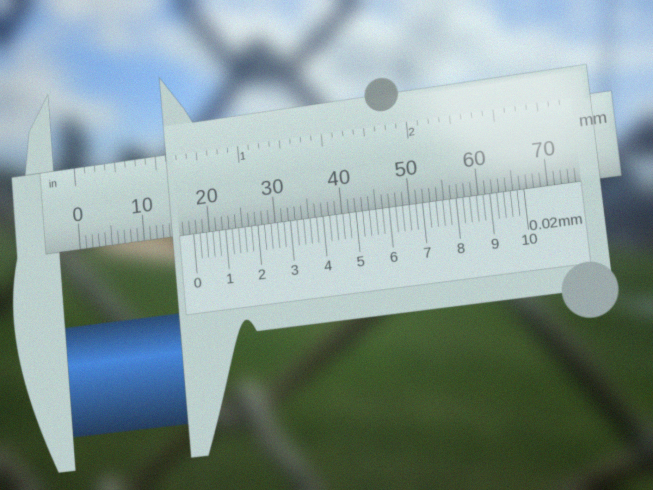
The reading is 17.6 (mm)
